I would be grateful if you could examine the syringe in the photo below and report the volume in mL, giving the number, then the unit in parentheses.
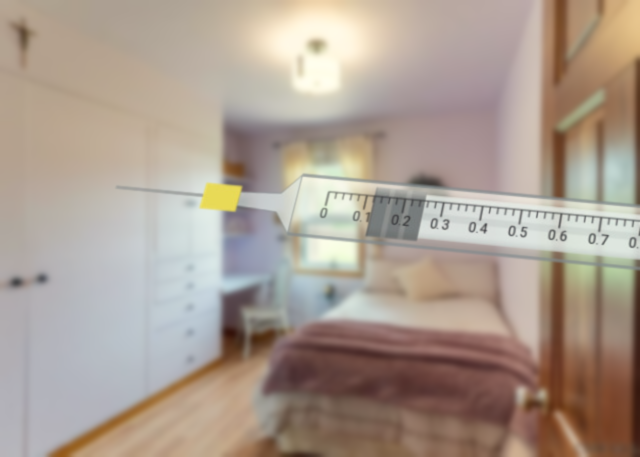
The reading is 0.12 (mL)
